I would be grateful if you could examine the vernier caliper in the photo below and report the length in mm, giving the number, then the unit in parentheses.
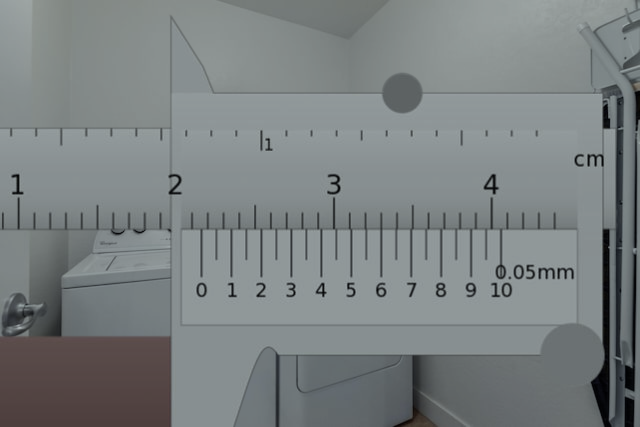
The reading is 21.6 (mm)
